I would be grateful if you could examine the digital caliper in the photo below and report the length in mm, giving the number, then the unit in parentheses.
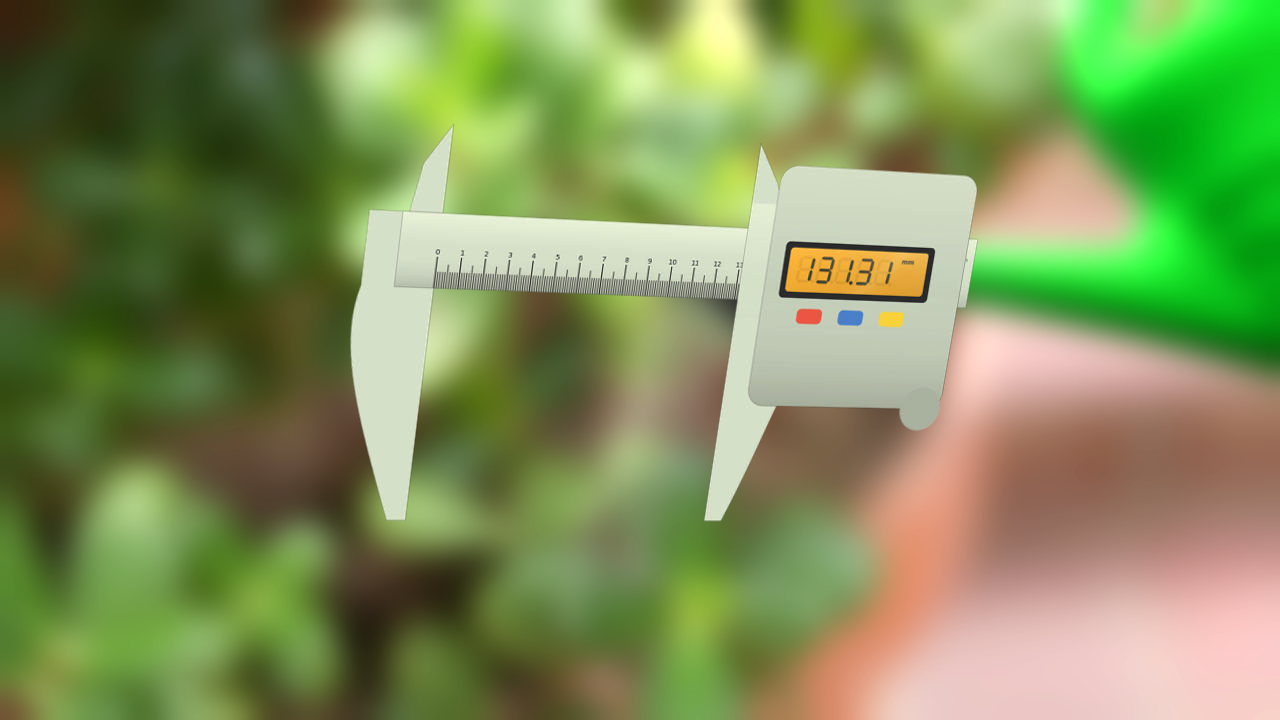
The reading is 131.31 (mm)
